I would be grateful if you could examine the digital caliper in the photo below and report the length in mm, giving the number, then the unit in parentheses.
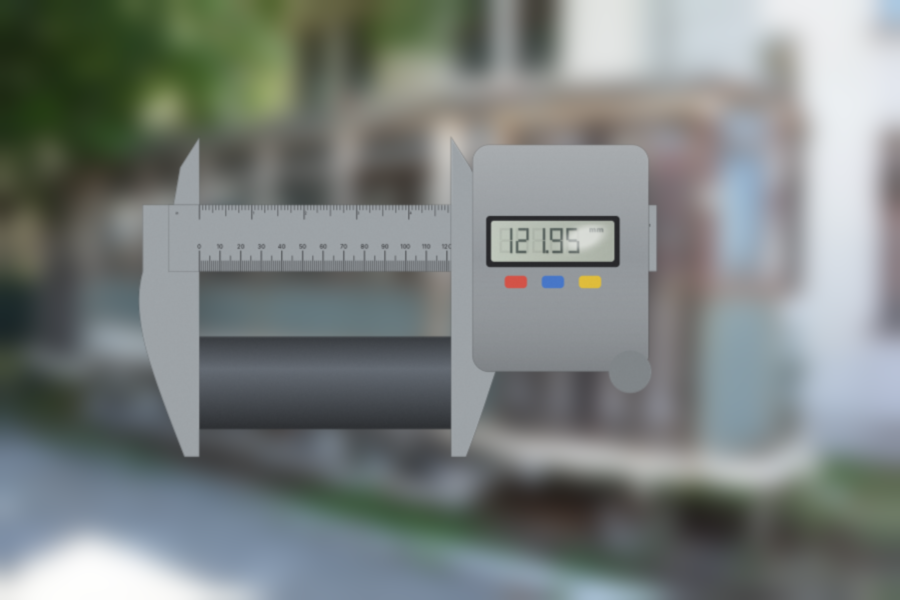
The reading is 121.95 (mm)
